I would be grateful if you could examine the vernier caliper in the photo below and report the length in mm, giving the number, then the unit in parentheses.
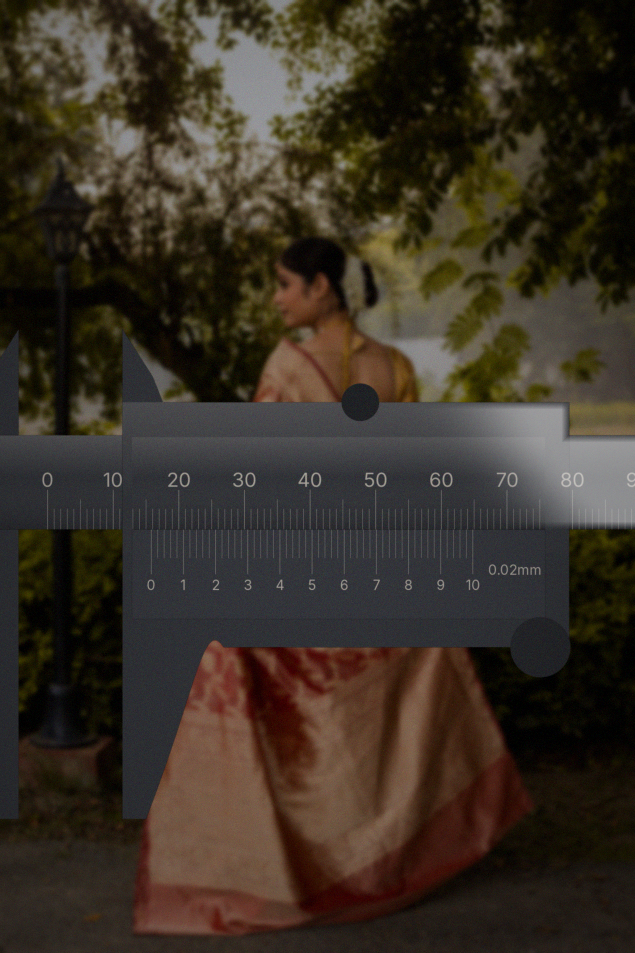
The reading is 15.8 (mm)
